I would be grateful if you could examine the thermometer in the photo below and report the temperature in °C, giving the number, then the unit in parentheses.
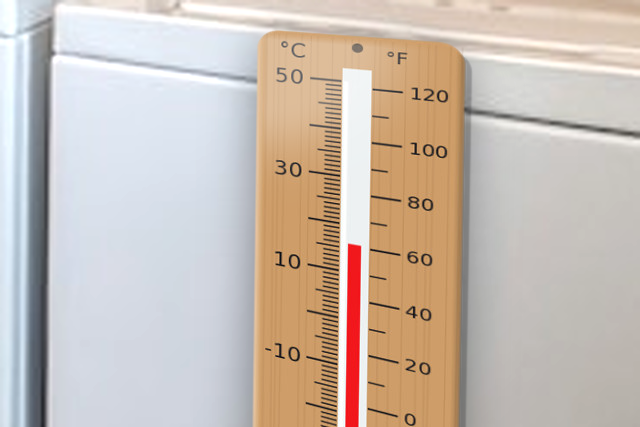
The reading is 16 (°C)
